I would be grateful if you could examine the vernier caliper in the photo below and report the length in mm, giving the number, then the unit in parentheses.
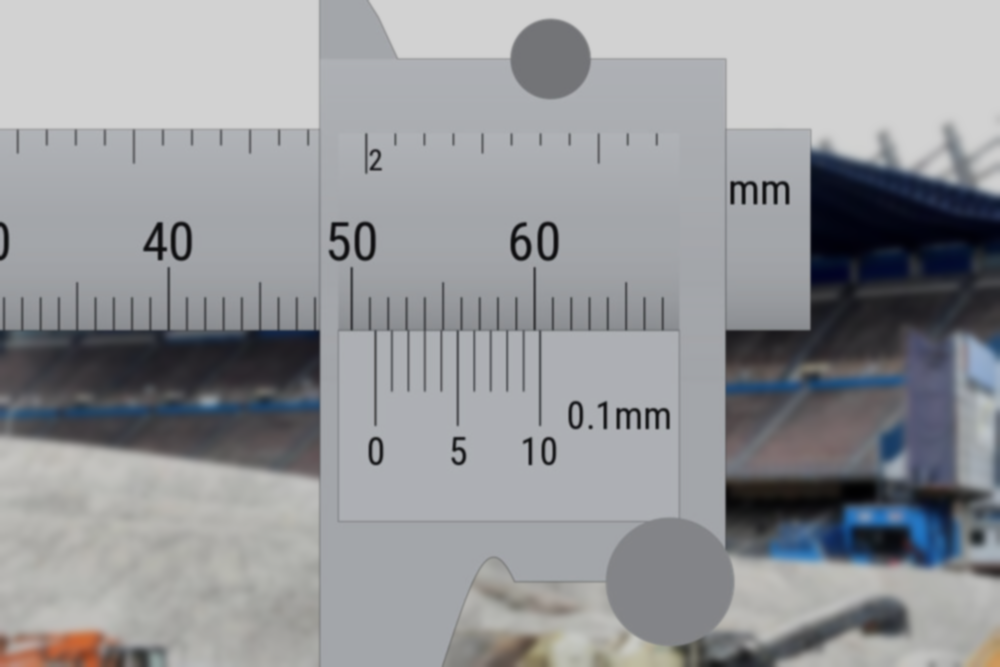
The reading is 51.3 (mm)
